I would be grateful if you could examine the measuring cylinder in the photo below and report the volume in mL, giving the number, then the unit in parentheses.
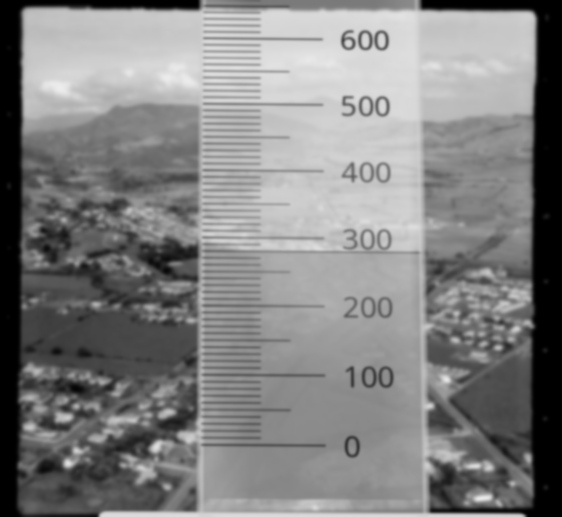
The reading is 280 (mL)
